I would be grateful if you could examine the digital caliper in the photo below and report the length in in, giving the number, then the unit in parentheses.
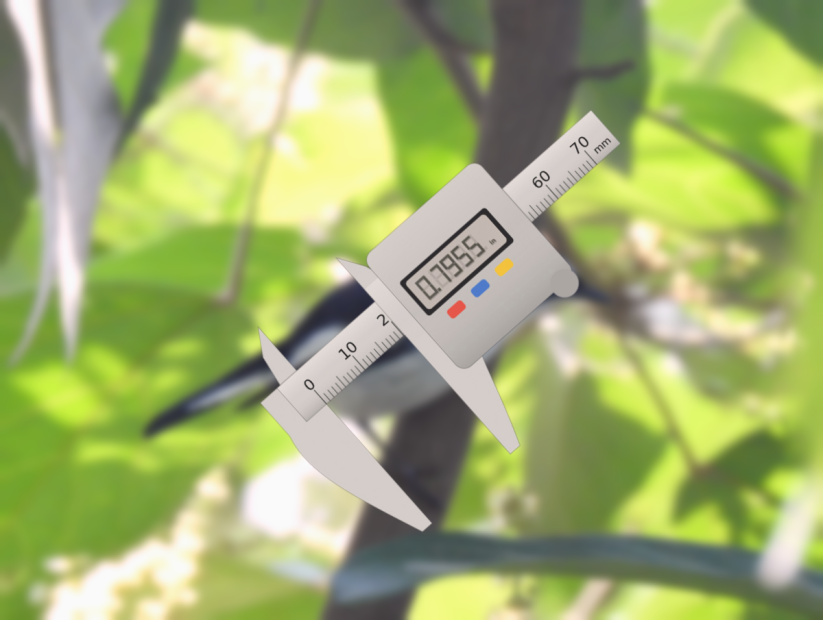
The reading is 0.7955 (in)
